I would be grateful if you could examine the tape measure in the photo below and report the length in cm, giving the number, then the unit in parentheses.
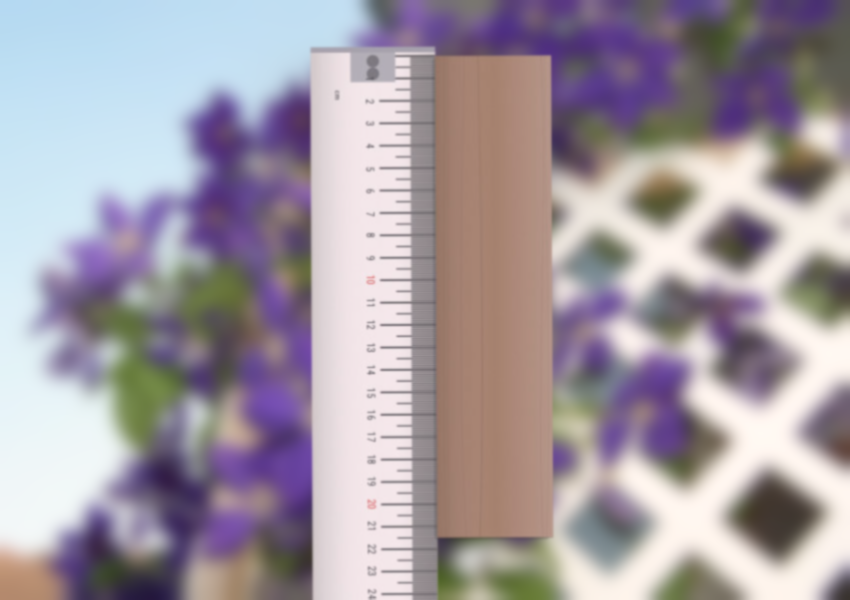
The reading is 21.5 (cm)
